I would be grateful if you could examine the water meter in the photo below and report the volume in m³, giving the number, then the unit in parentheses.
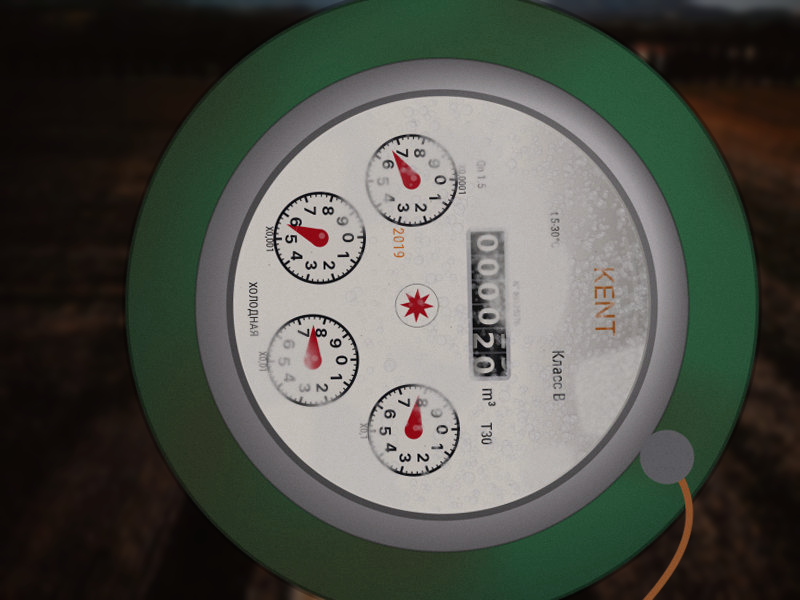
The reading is 19.7756 (m³)
